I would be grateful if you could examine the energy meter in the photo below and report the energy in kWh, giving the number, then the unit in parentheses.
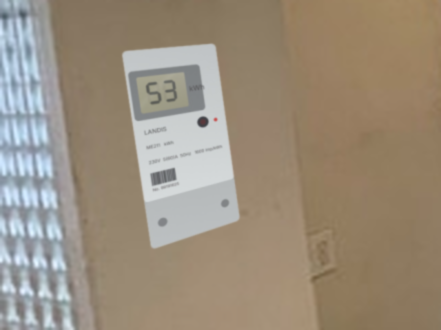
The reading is 53 (kWh)
